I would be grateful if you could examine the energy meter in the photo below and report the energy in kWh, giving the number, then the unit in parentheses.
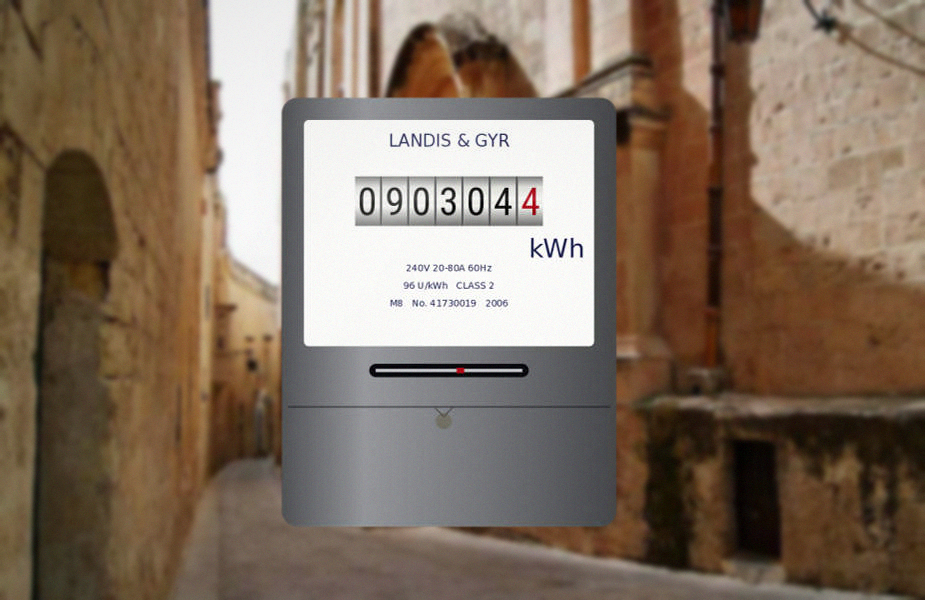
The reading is 90304.4 (kWh)
